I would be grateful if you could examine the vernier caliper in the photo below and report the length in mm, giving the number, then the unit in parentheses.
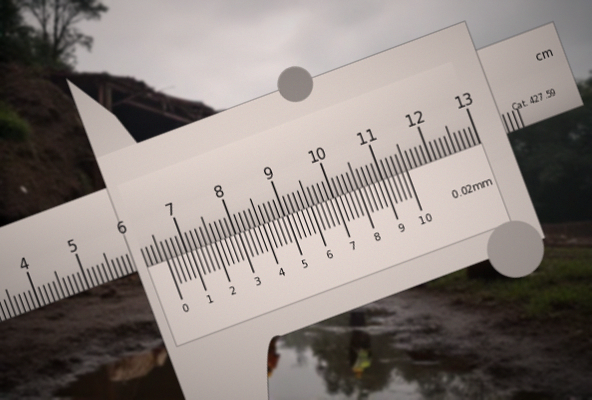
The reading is 66.0 (mm)
